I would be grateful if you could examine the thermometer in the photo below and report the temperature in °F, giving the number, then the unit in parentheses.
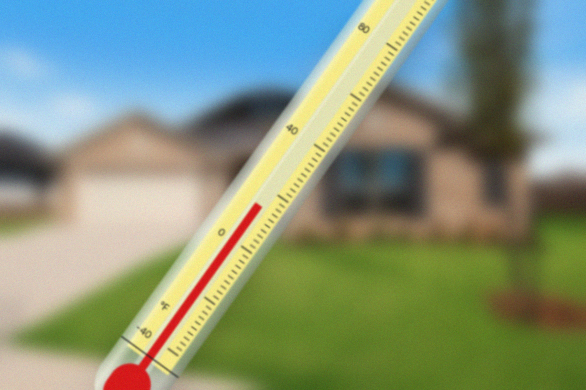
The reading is 14 (°F)
